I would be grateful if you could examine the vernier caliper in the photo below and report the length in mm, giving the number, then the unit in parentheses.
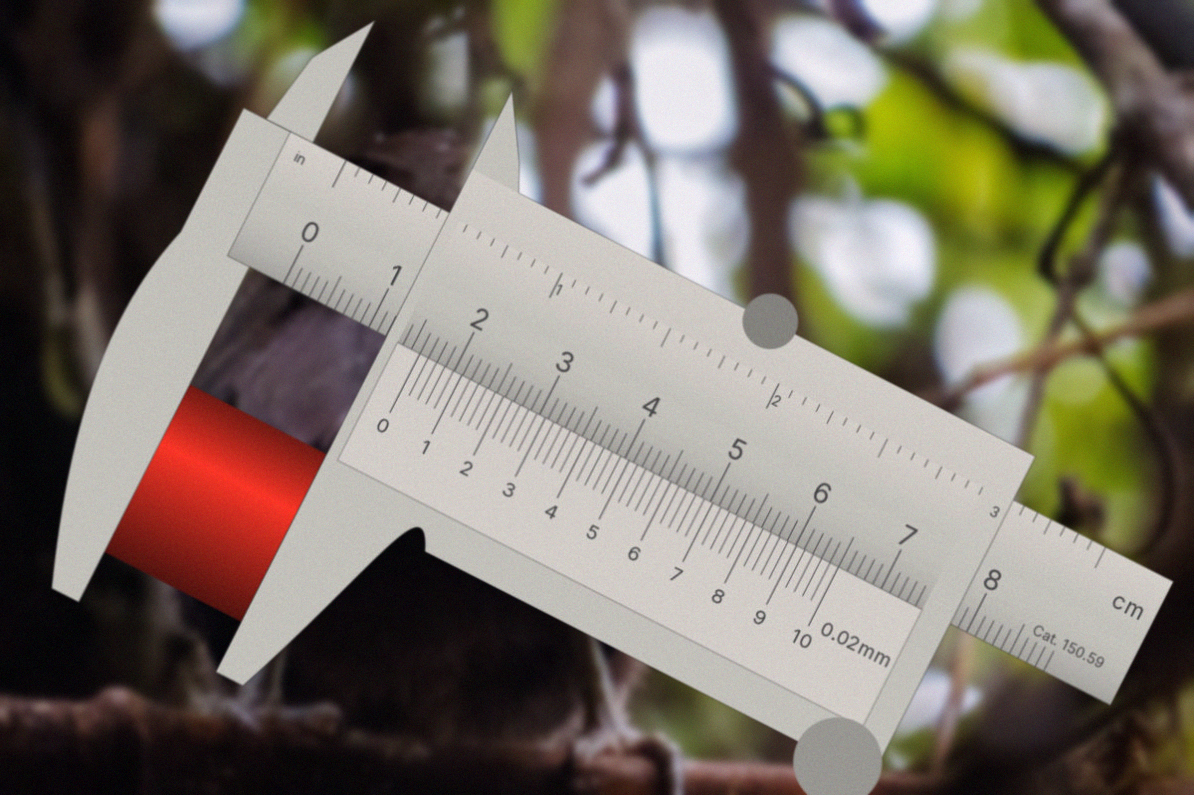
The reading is 16.0 (mm)
